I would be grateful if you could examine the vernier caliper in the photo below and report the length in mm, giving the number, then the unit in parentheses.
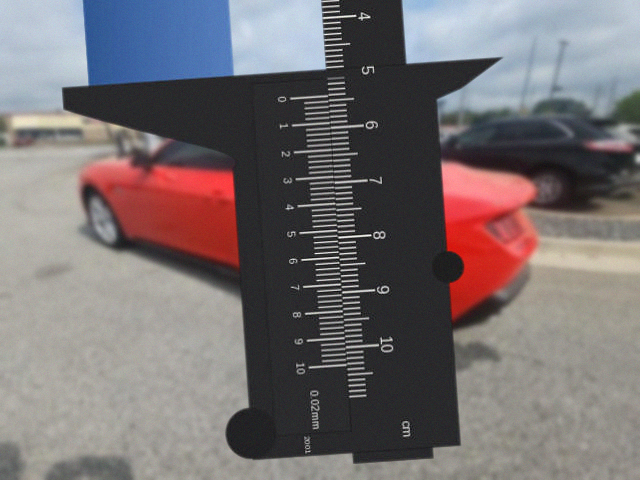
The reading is 54.2 (mm)
